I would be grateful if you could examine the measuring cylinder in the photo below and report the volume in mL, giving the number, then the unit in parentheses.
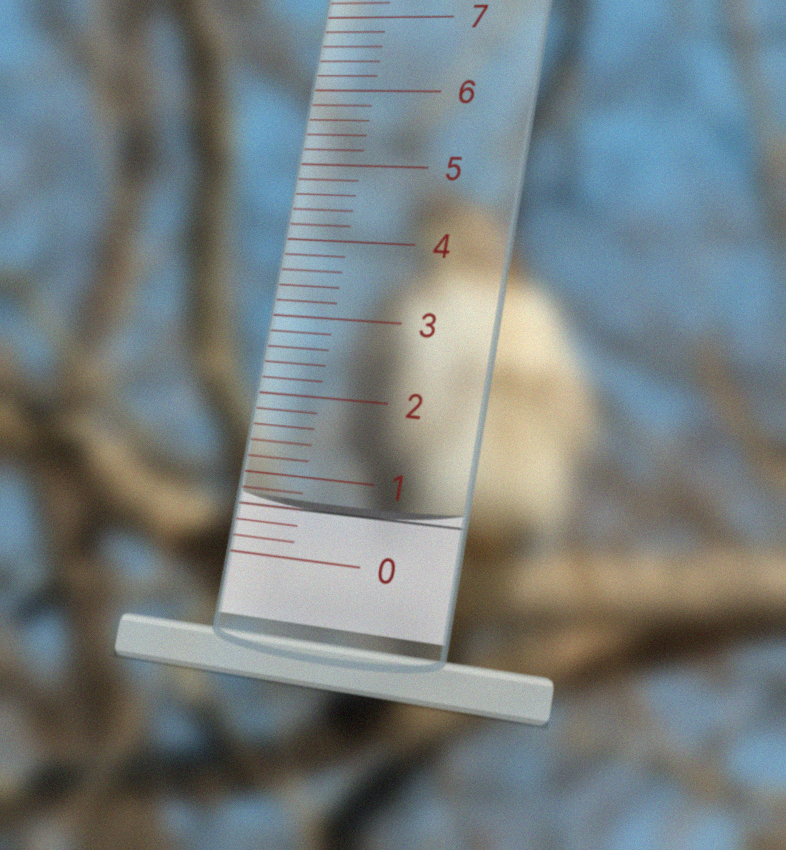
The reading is 0.6 (mL)
